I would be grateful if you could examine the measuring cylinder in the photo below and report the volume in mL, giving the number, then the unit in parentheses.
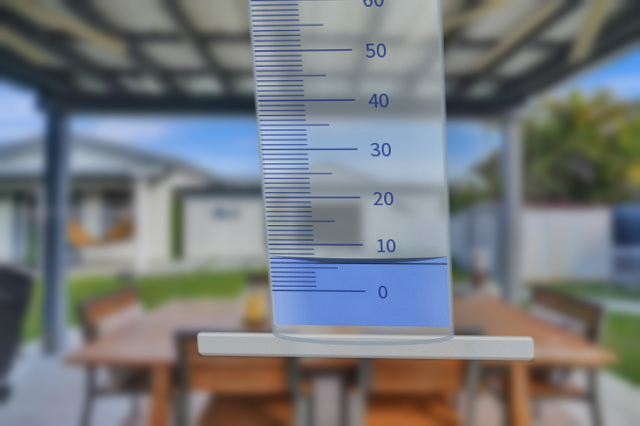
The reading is 6 (mL)
